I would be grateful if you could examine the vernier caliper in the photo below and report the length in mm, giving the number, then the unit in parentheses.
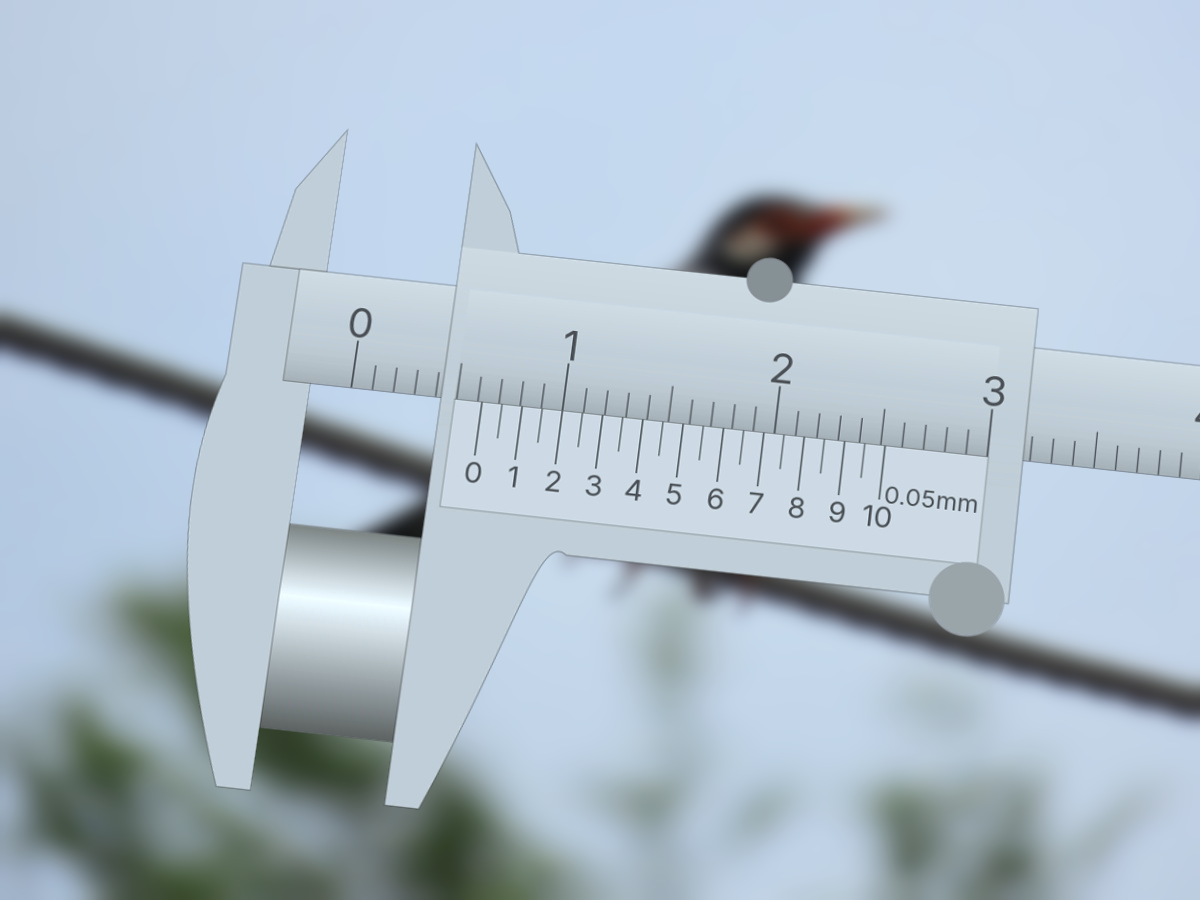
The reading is 6.2 (mm)
